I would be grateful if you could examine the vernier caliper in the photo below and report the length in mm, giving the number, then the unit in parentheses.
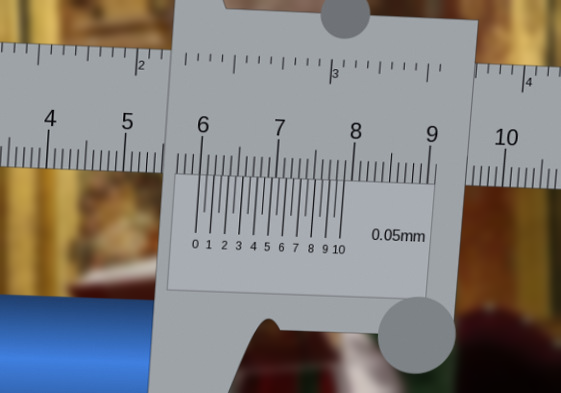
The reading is 60.0 (mm)
